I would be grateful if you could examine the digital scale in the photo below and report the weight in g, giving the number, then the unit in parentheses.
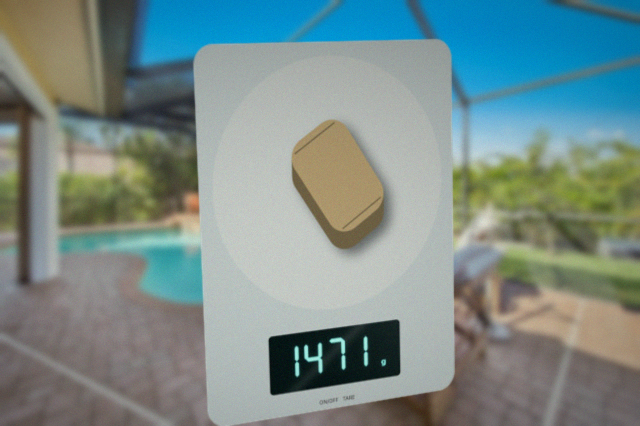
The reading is 1471 (g)
